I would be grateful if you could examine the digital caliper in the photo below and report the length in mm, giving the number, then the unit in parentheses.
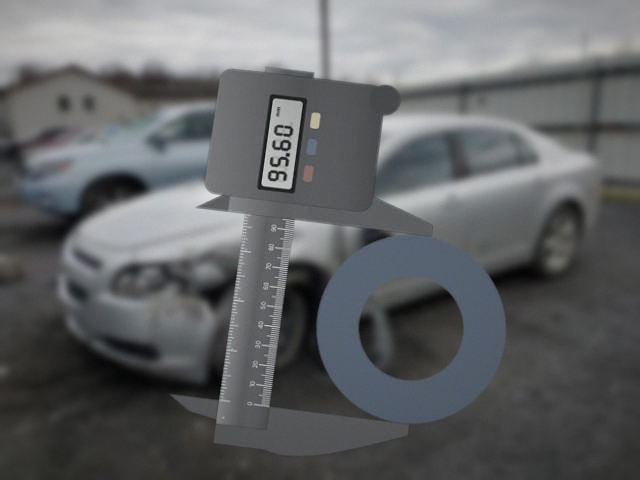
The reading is 95.60 (mm)
